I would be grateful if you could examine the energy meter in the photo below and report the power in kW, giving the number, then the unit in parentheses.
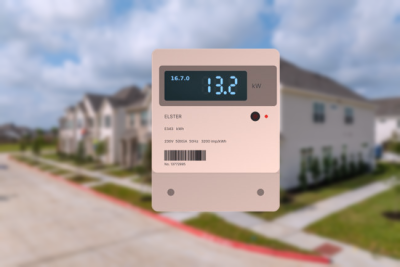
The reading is 13.2 (kW)
